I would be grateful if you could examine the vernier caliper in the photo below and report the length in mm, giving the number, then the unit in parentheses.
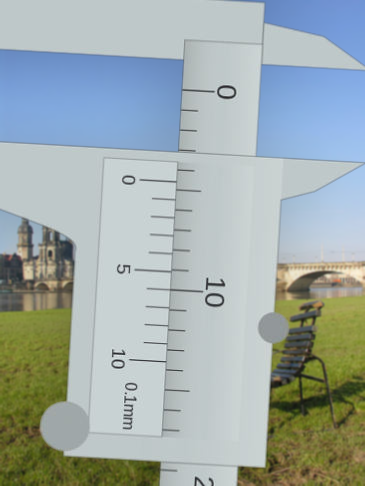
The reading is 4.6 (mm)
